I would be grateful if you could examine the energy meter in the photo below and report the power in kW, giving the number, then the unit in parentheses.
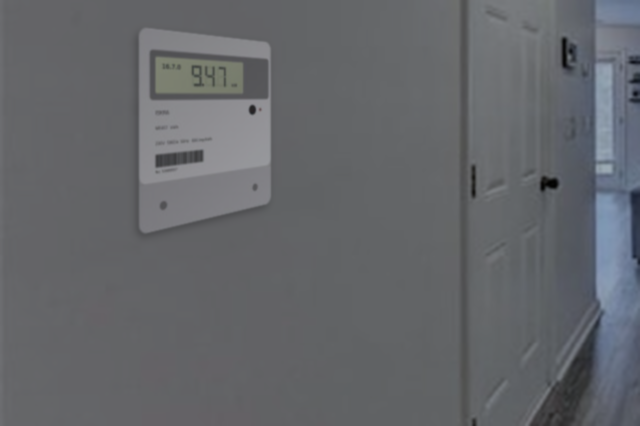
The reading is 9.47 (kW)
